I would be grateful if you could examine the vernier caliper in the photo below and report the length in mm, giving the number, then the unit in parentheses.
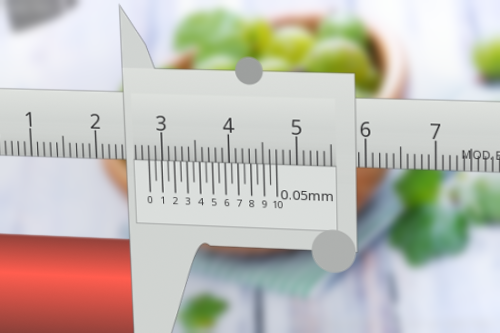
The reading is 28.0 (mm)
